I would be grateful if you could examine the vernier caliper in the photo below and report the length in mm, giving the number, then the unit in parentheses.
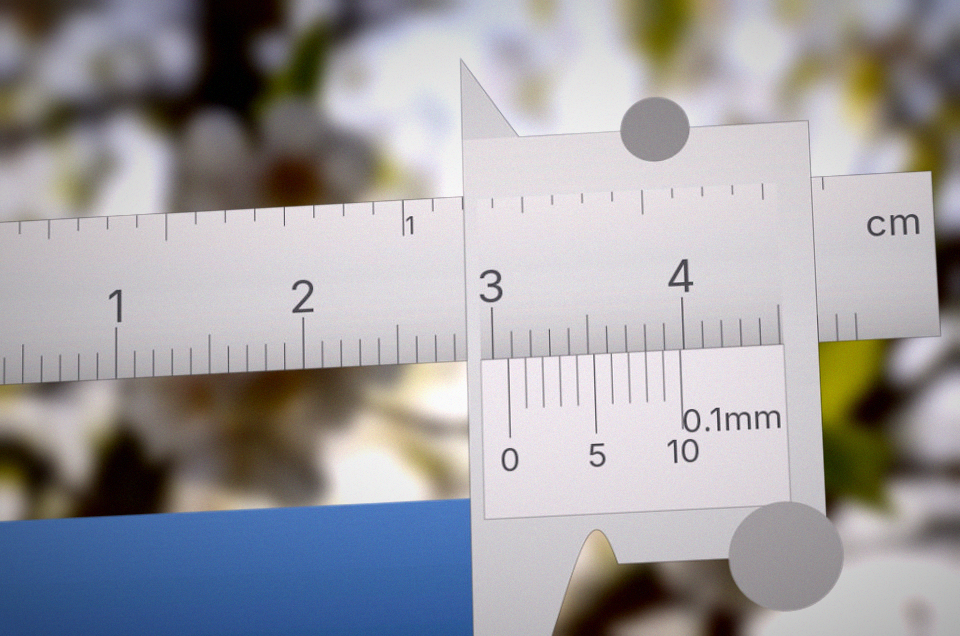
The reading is 30.8 (mm)
